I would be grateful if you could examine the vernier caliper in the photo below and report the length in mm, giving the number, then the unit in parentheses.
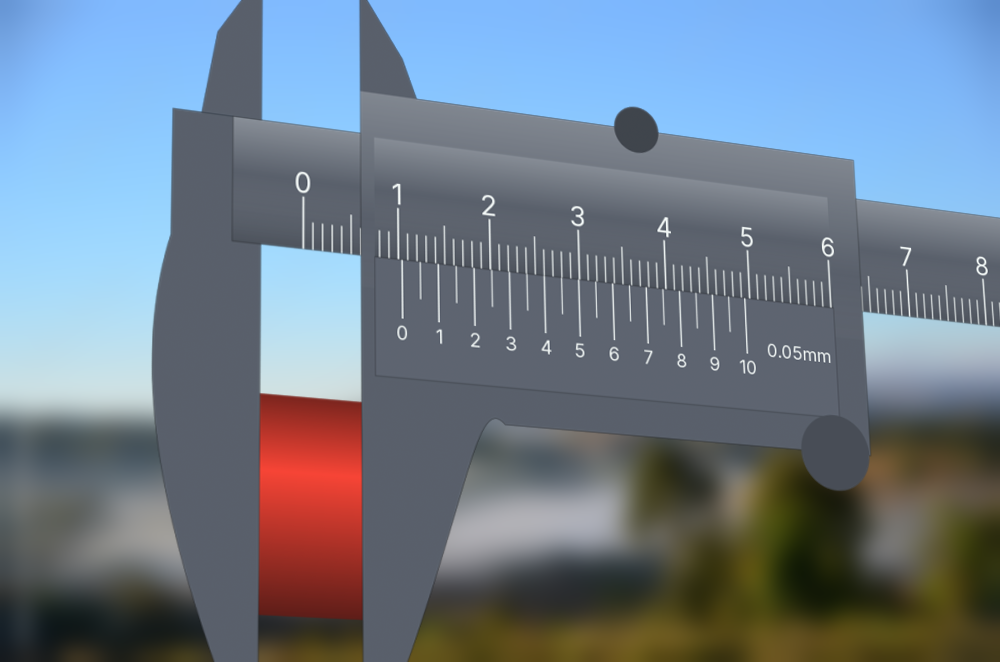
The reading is 10.4 (mm)
